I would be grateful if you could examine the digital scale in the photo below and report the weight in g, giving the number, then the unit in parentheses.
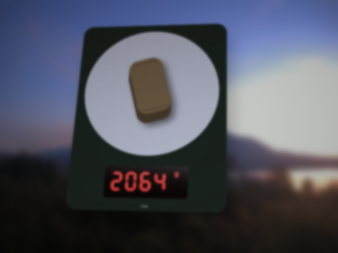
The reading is 2064 (g)
